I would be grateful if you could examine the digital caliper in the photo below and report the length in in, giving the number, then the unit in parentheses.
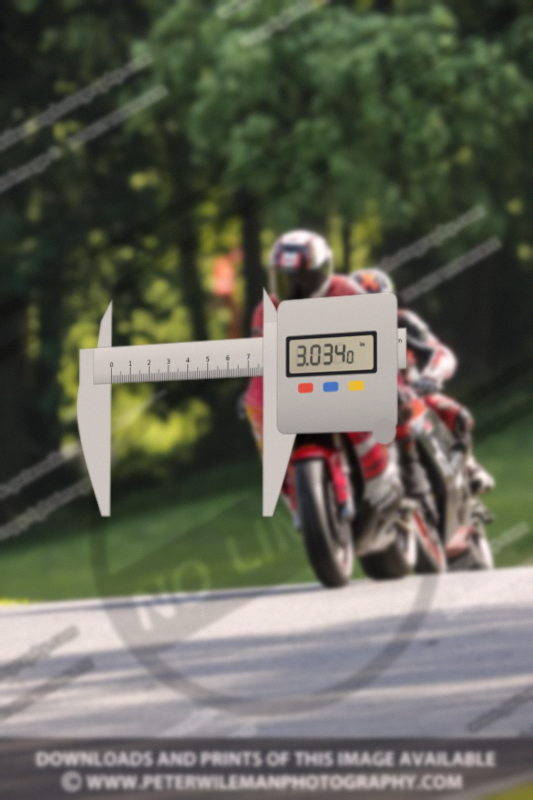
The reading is 3.0340 (in)
